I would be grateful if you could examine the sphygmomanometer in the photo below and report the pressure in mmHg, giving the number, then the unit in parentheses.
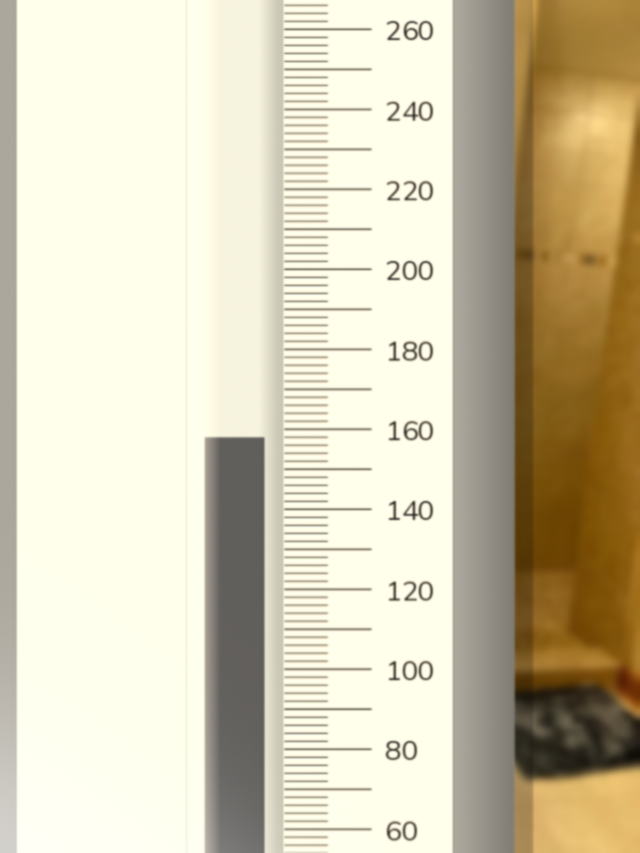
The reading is 158 (mmHg)
